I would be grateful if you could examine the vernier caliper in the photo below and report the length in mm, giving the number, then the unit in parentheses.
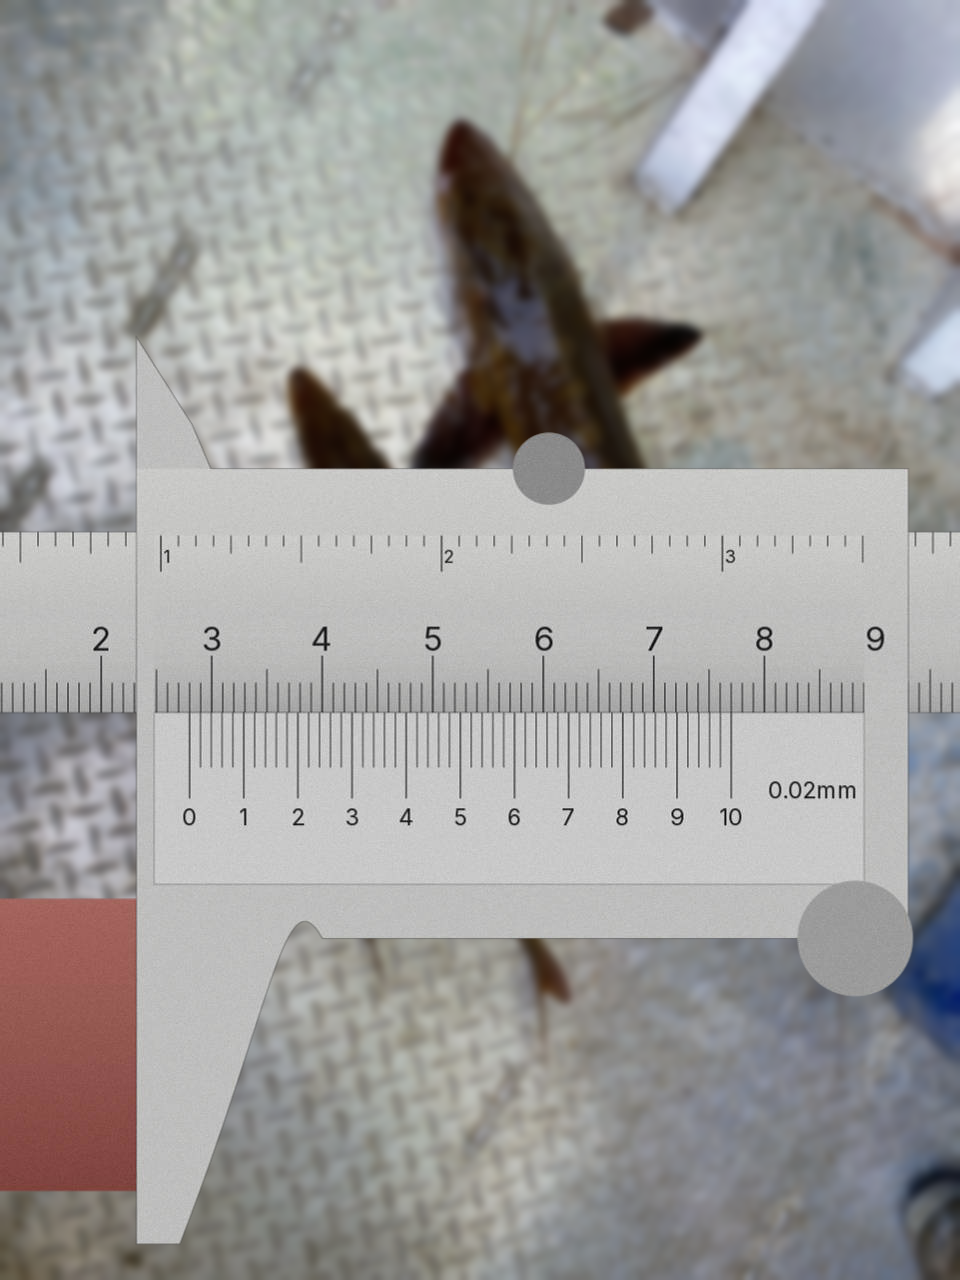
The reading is 28.0 (mm)
